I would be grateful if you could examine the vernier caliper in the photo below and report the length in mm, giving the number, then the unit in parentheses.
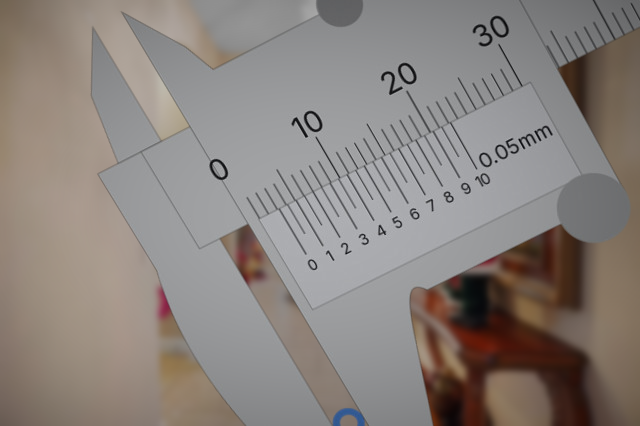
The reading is 3.2 (mm)
